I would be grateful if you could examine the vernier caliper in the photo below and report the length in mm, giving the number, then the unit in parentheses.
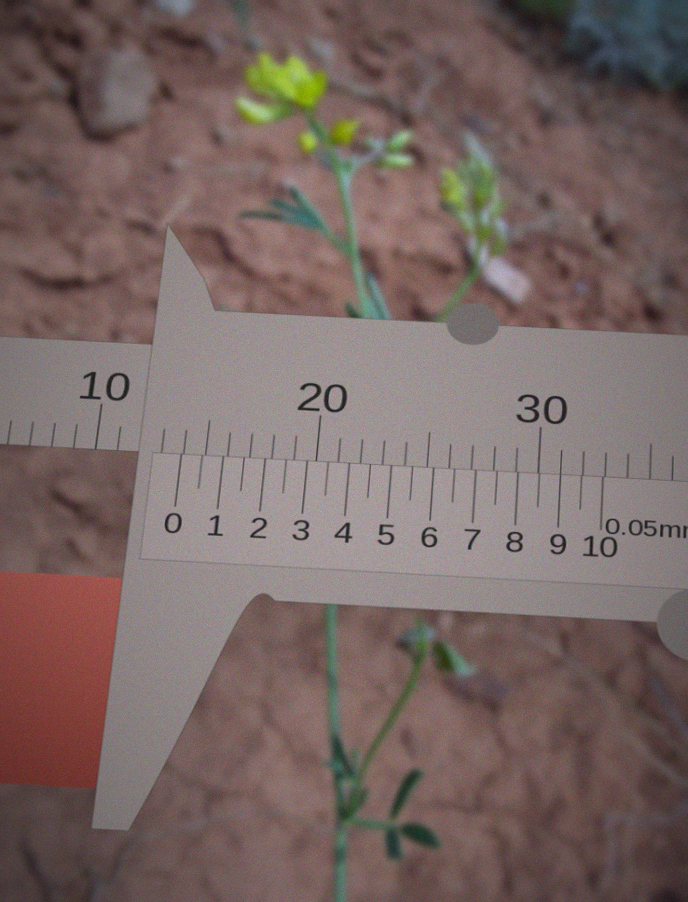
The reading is 13.90 (mm)
